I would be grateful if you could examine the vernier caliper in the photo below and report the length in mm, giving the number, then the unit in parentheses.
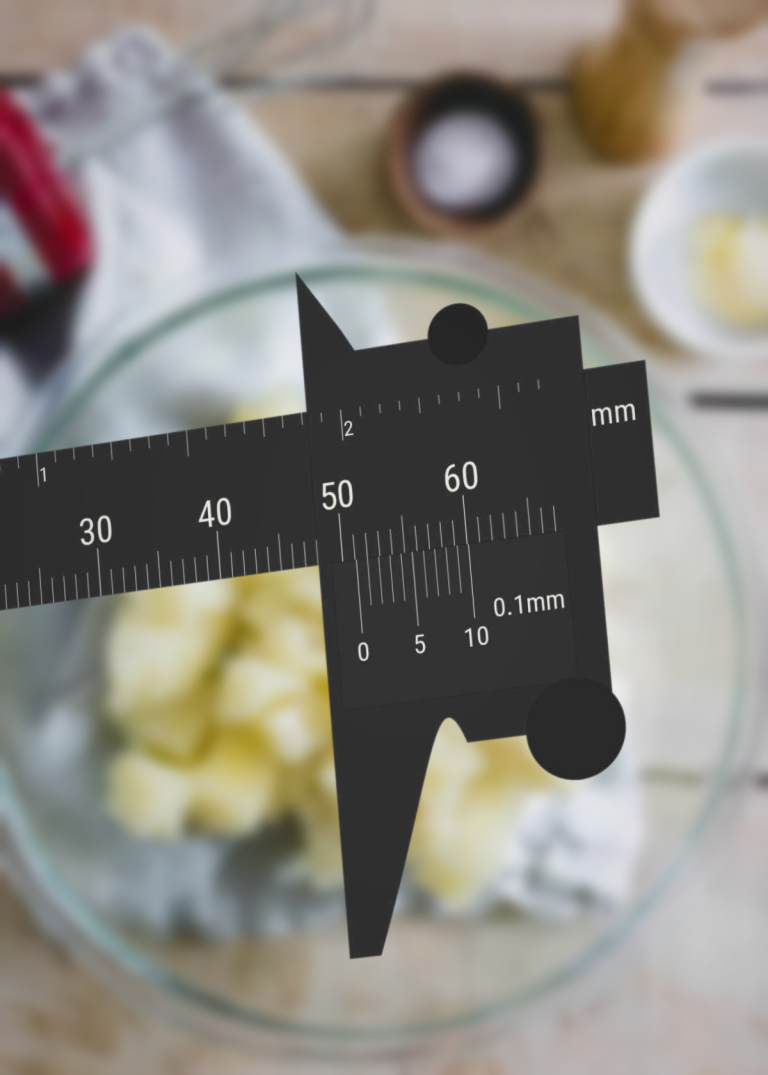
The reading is 51.1 (mm)
